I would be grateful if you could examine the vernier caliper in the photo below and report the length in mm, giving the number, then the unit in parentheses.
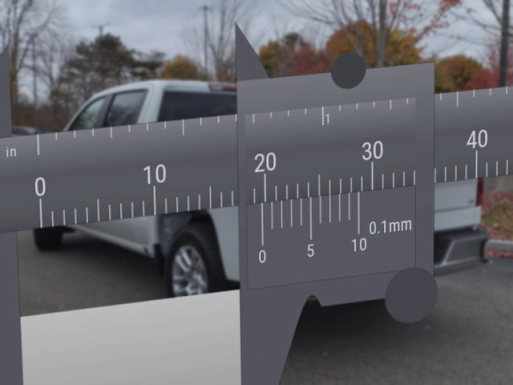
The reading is 19.7 (mm)
